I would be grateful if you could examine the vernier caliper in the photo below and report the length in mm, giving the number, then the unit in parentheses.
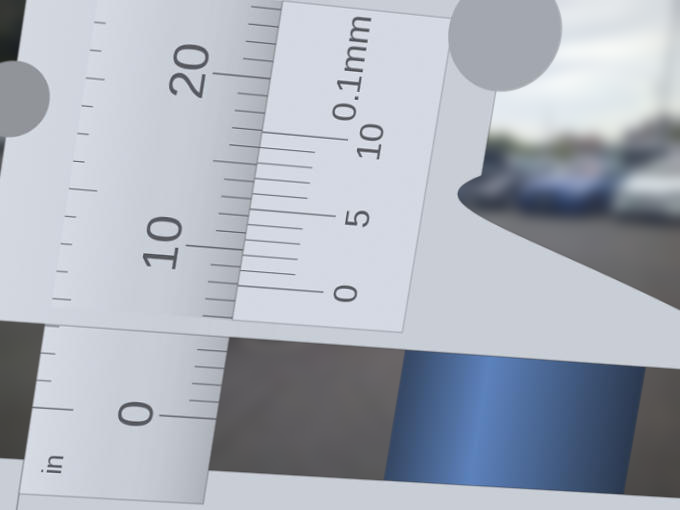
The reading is 7.9 (mm)
